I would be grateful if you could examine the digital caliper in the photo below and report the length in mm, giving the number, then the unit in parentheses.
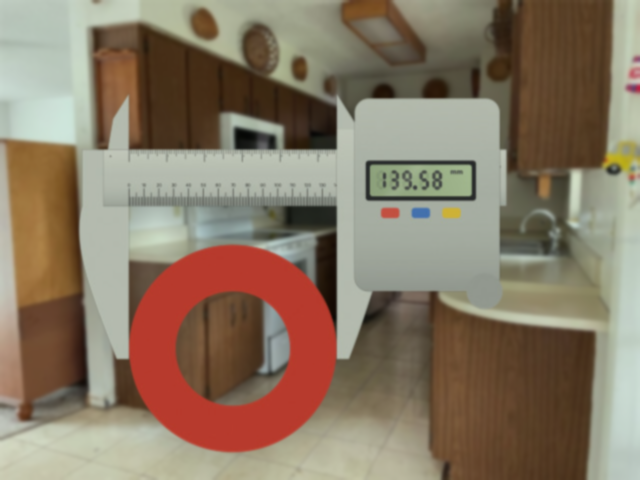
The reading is 139.58 (mm)
